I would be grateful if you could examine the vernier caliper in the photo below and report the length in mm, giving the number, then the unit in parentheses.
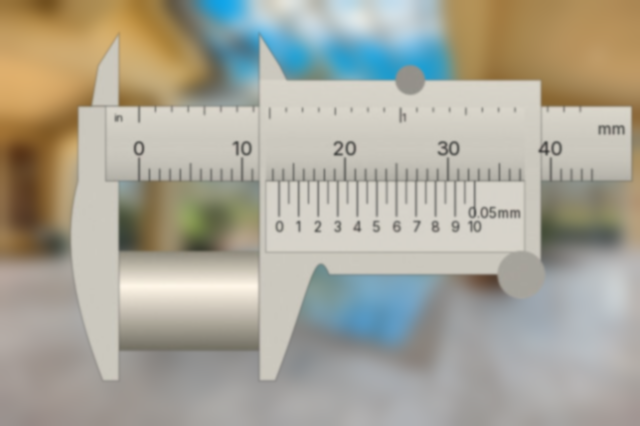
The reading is 13.6 (mm)
